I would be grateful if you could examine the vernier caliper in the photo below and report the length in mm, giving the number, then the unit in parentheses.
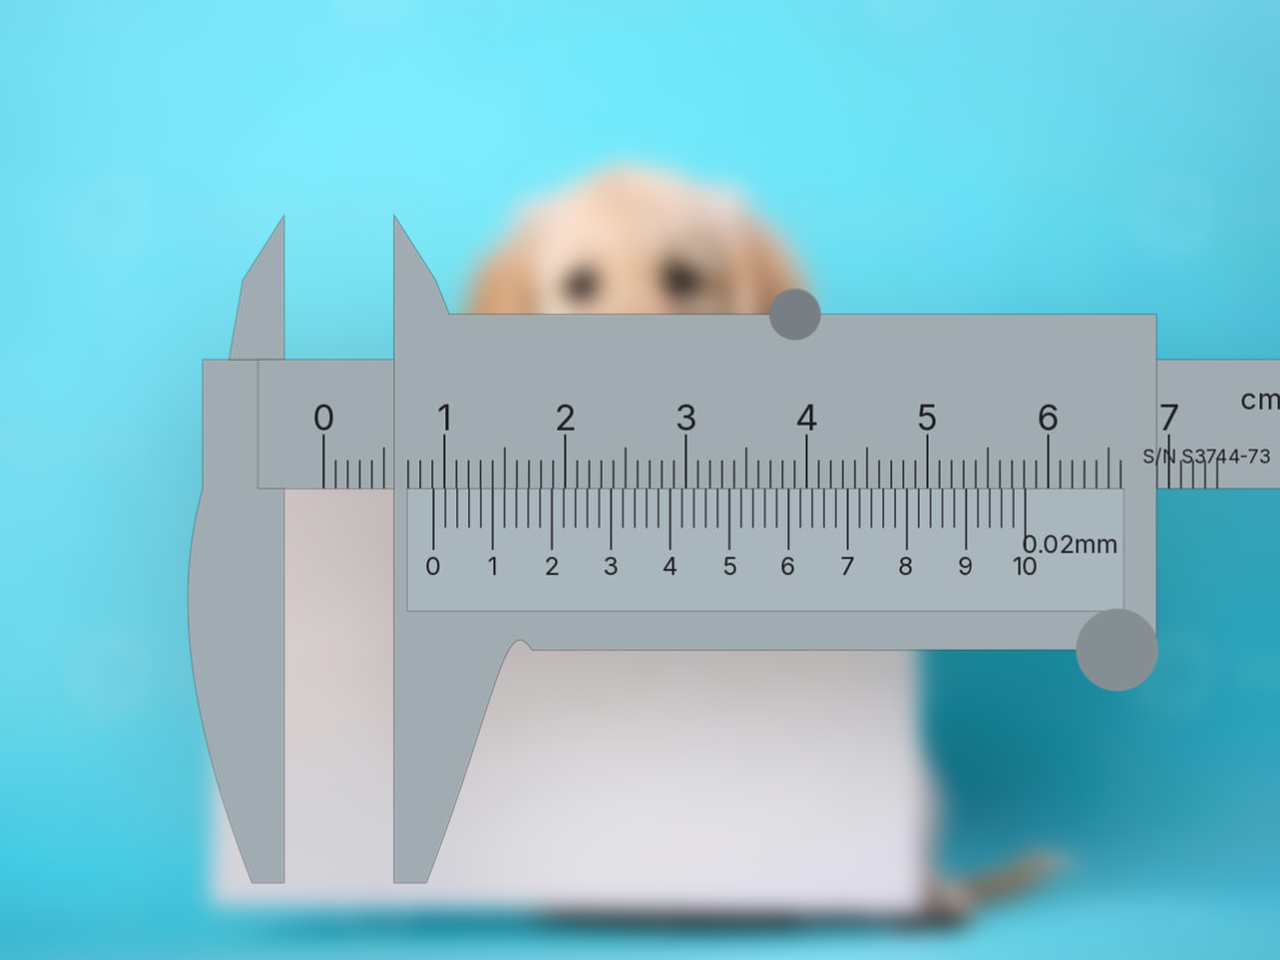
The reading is 9.1 (mm)
